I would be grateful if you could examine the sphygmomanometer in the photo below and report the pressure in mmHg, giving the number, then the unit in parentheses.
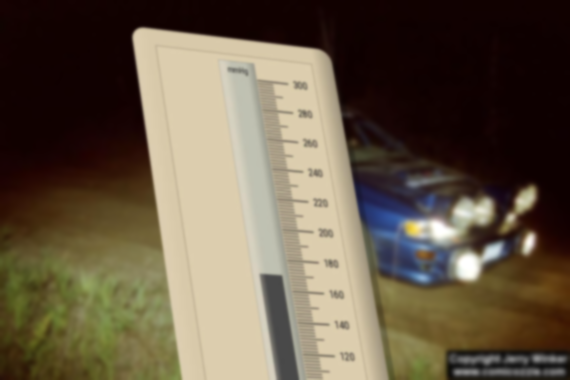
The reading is 170 (mmHg)
